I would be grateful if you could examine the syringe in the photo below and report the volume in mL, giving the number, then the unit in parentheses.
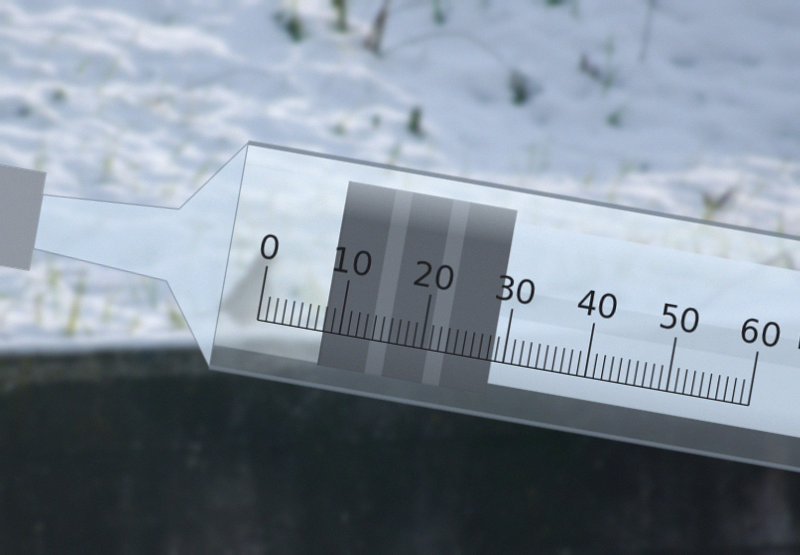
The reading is 8 (mL)
